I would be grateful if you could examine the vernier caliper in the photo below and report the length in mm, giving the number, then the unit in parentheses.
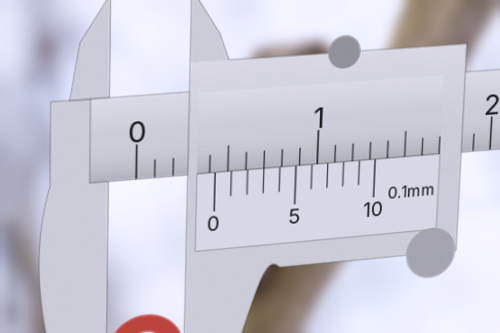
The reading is 4.3 (mm)
